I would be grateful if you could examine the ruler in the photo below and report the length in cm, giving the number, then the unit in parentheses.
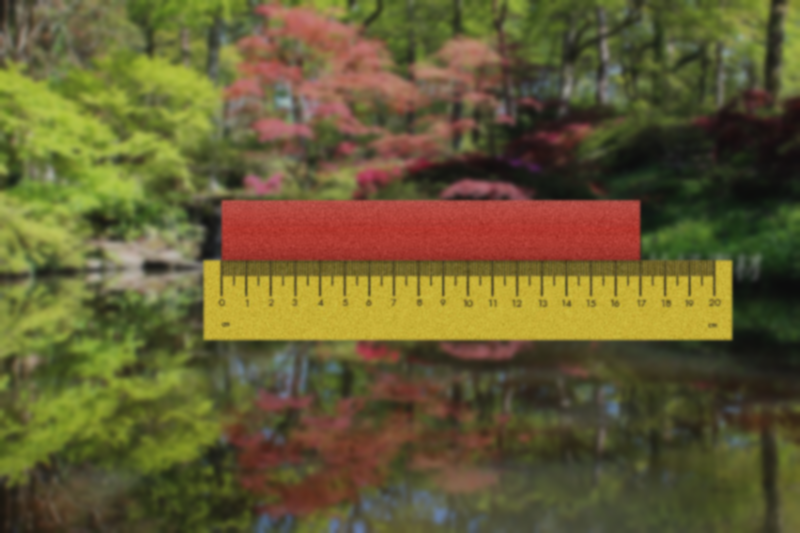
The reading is 17 (cm)
